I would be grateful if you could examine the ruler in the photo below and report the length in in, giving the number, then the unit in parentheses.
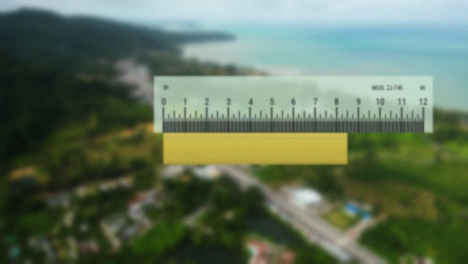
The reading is 8.5 (in)
